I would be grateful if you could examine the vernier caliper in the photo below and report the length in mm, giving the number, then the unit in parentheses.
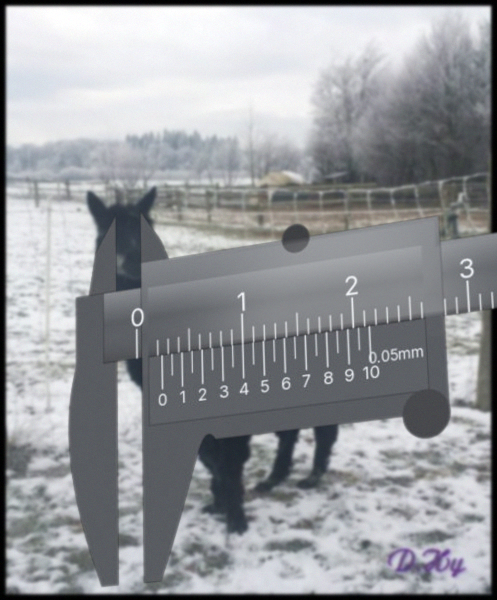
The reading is 2.4 (mm)
